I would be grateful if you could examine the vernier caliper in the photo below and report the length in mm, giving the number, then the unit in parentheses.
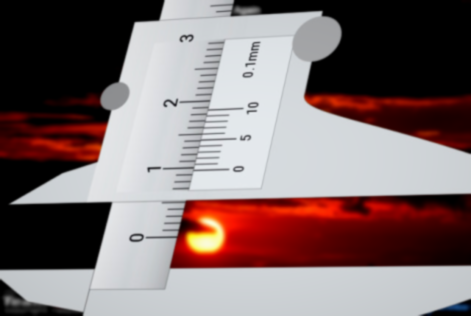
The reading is 9.6 (mm)
